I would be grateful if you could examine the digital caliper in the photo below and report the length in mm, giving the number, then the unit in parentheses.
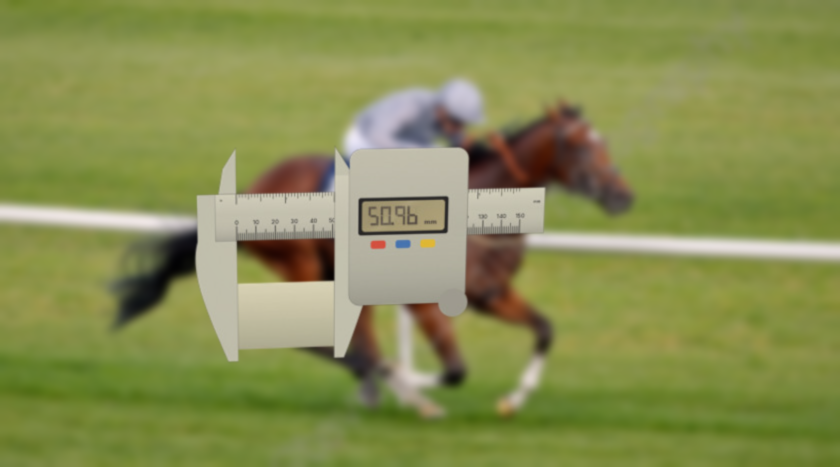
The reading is 50.96 (mm)
